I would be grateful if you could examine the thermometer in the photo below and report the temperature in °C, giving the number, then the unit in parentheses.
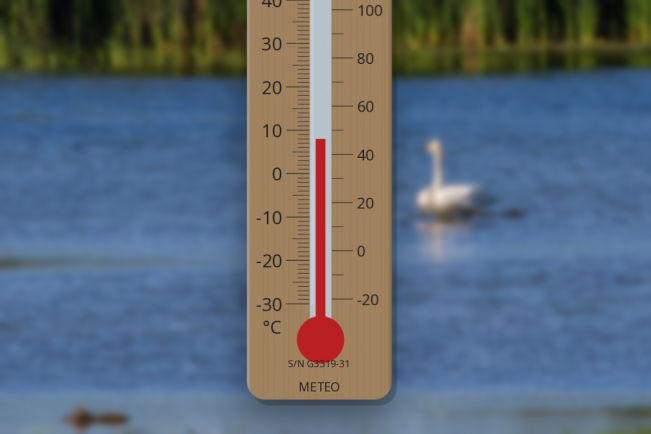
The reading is 8 (°C)
